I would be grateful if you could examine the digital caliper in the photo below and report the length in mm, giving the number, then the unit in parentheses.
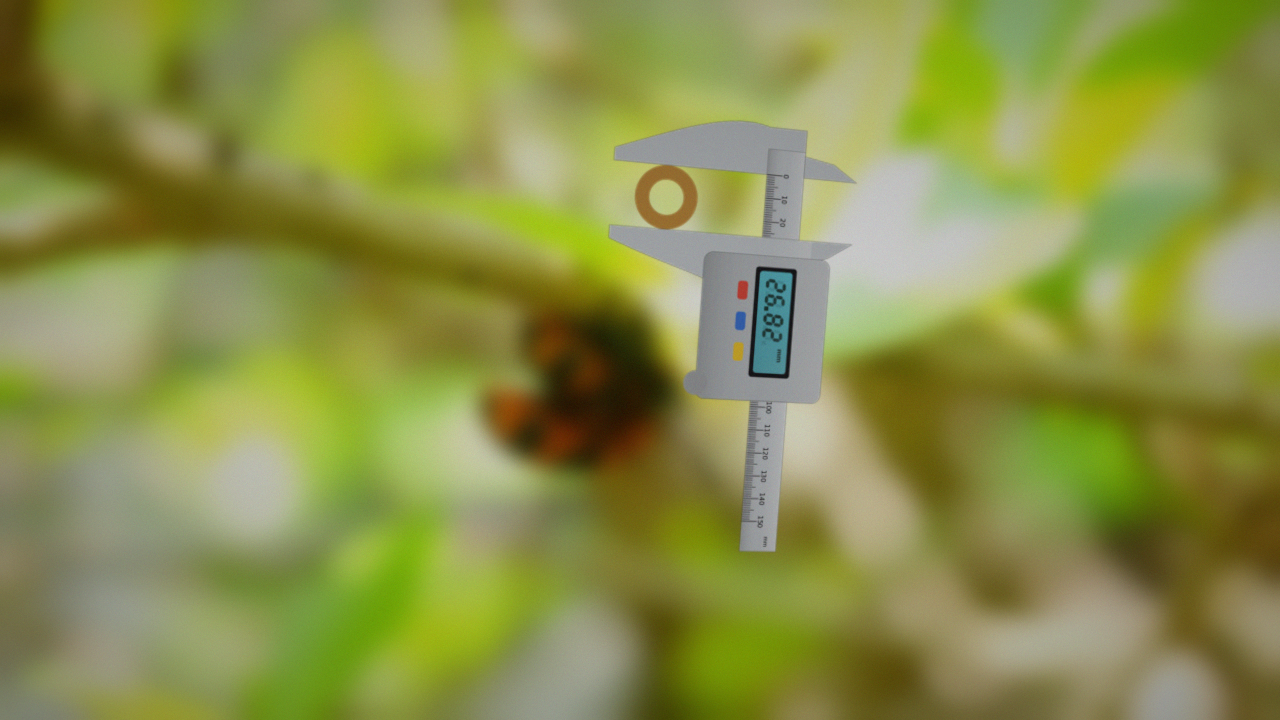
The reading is 26.82 (mm)
